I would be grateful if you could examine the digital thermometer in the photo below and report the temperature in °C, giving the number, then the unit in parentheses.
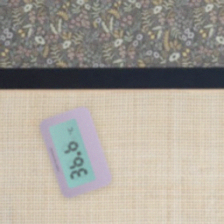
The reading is 36.6 (°C)
